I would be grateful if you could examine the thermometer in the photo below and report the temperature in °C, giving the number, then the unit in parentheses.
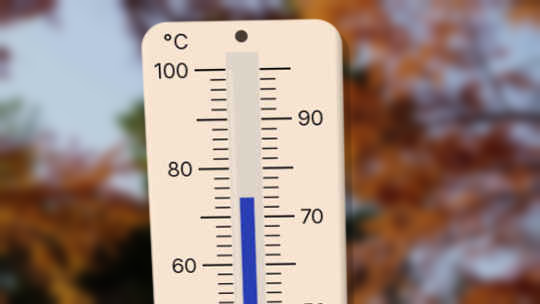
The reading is 74 (°C)
